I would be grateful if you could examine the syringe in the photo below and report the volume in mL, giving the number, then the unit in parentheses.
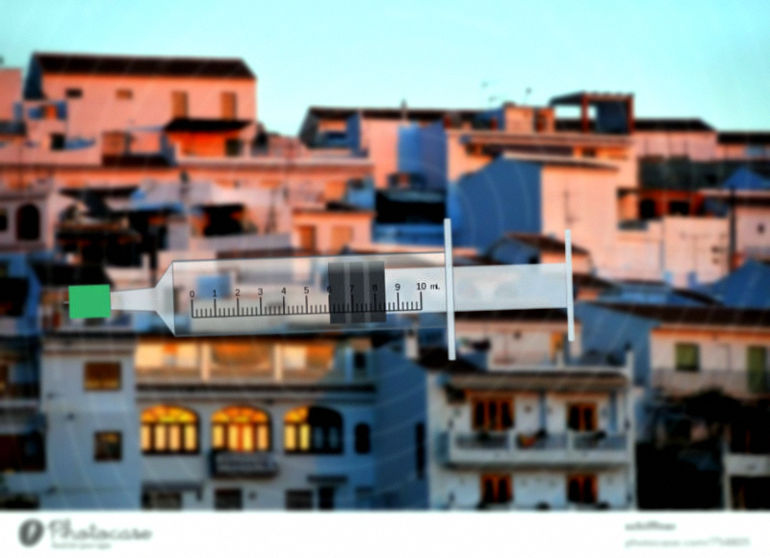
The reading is 6 (mL)
